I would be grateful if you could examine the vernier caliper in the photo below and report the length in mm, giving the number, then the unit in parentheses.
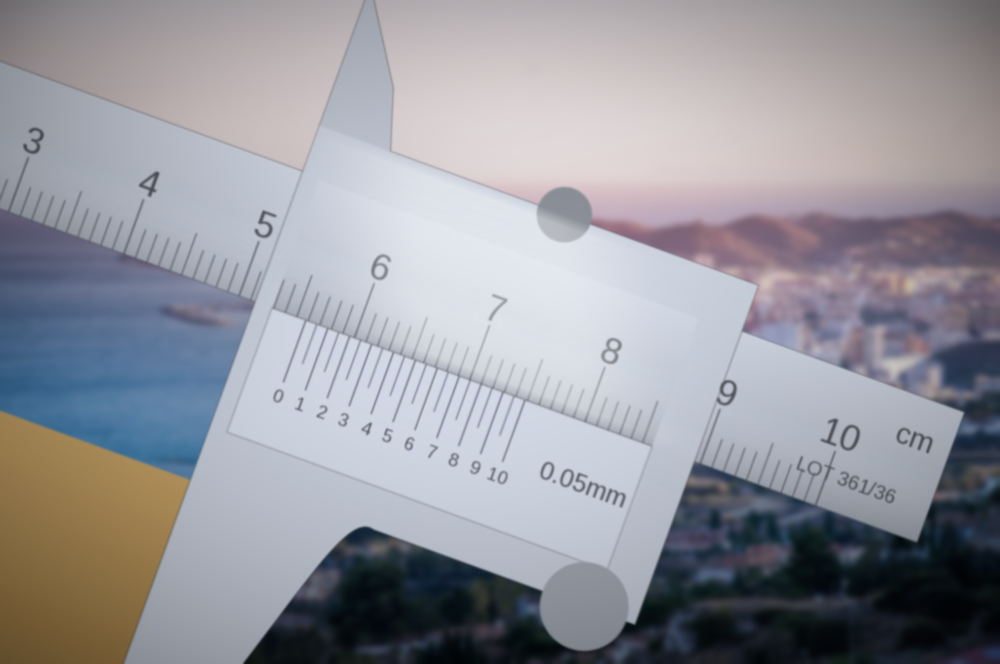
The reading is 55.8 (mm)
